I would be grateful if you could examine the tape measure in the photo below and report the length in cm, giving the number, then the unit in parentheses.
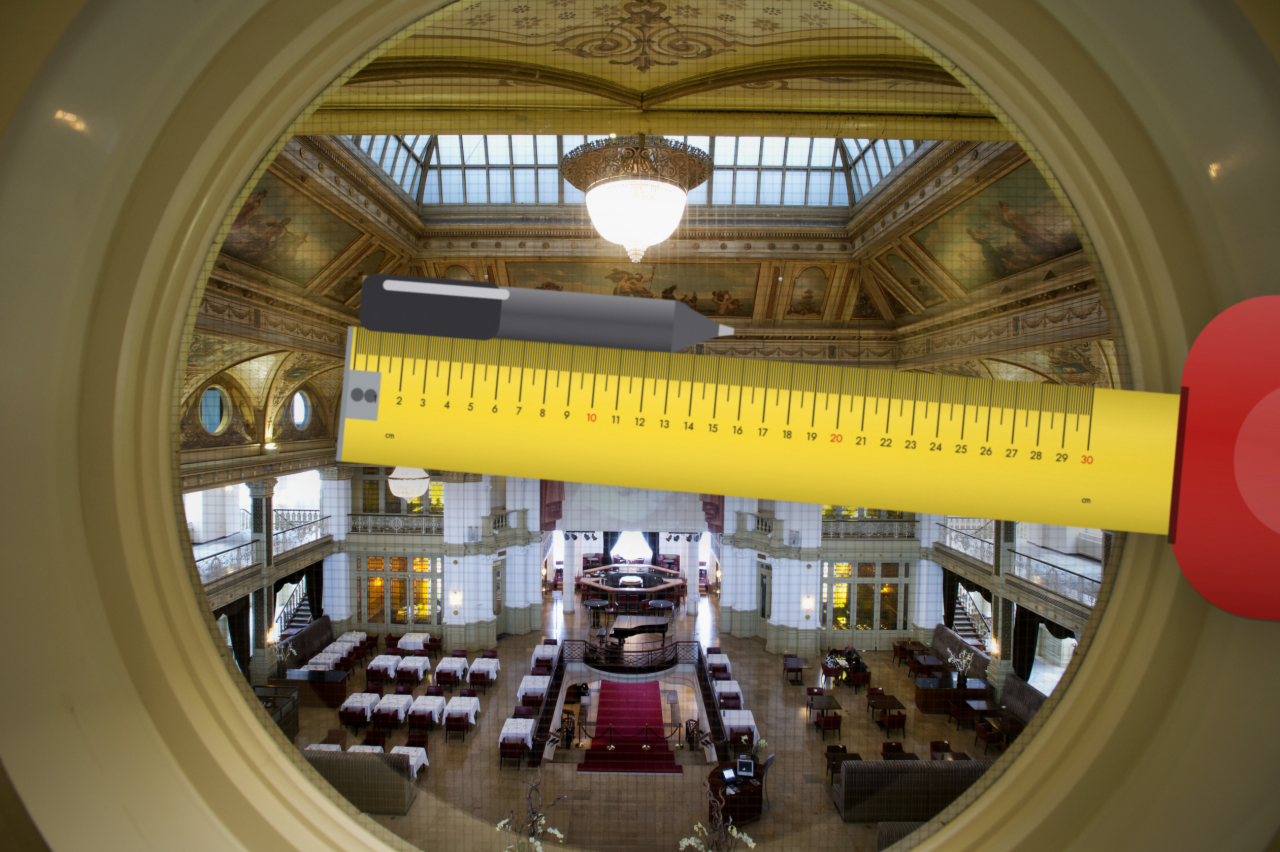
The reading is 15.5 (cm)
